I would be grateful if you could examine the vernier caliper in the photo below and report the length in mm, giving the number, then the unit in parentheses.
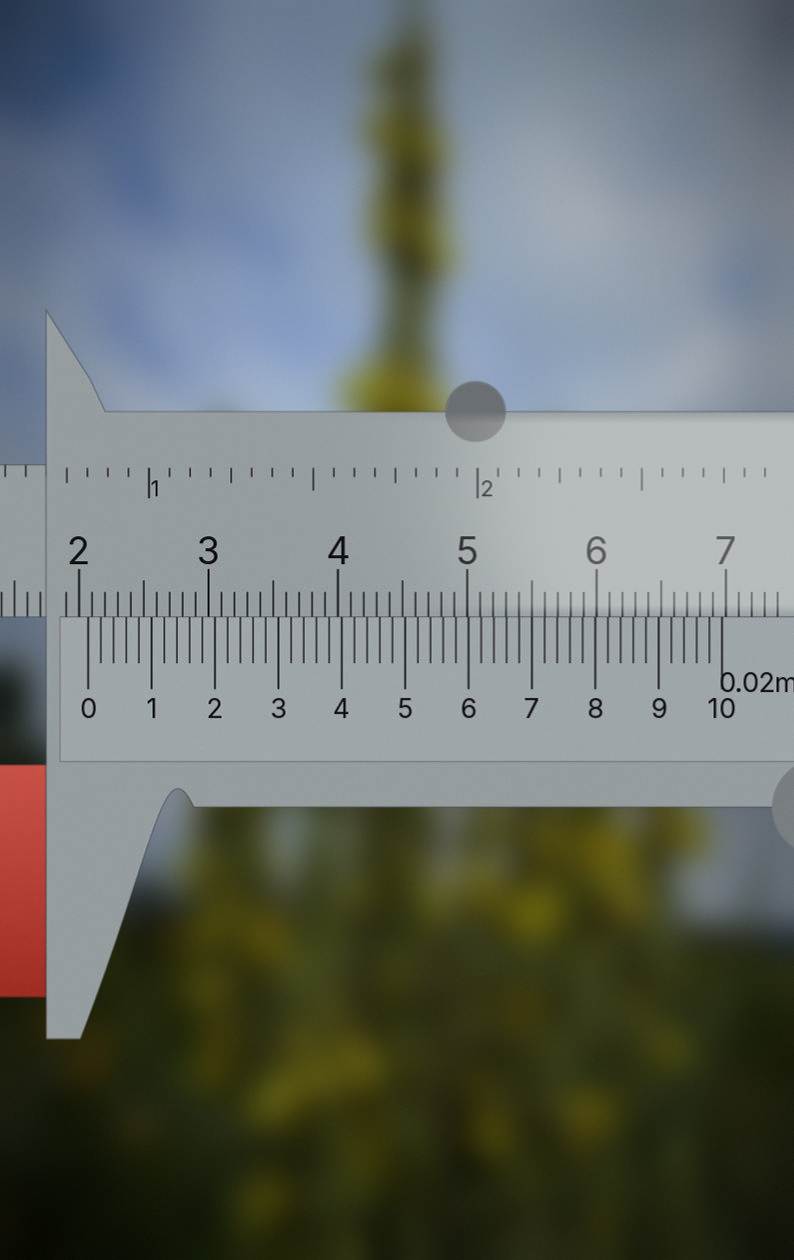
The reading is 20.7 (mm)
